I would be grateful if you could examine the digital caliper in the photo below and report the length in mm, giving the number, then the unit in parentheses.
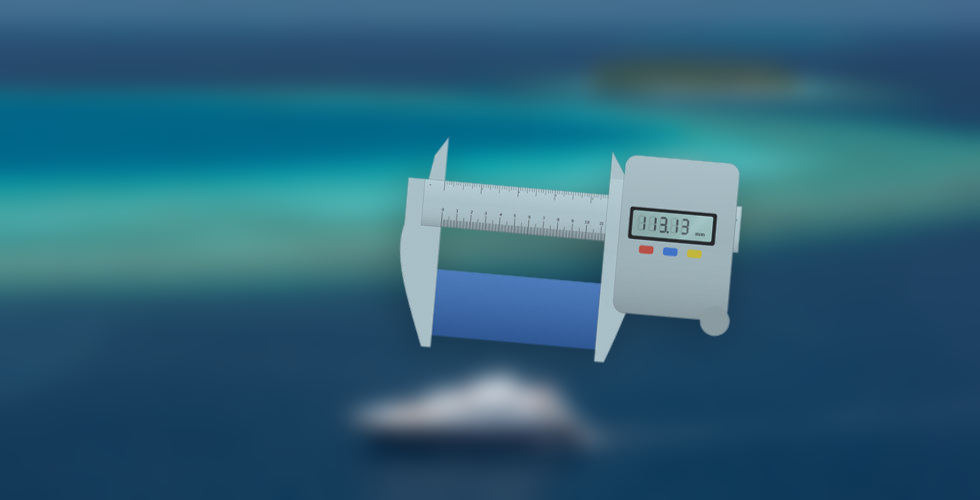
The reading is 113.13 (mm)
